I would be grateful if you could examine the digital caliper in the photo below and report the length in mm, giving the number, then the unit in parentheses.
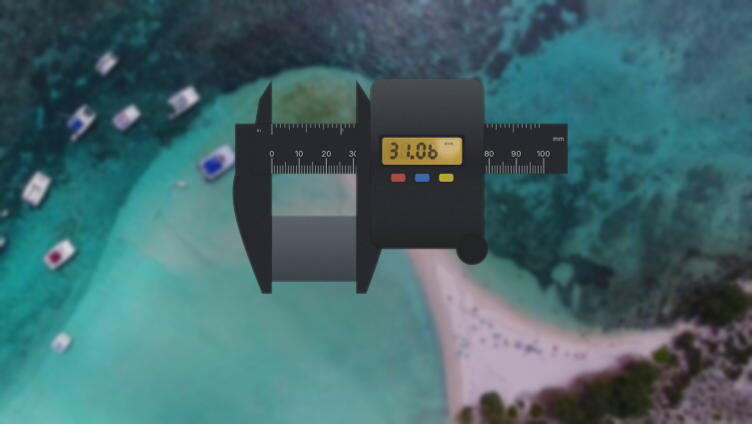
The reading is 31.06 (mm)
